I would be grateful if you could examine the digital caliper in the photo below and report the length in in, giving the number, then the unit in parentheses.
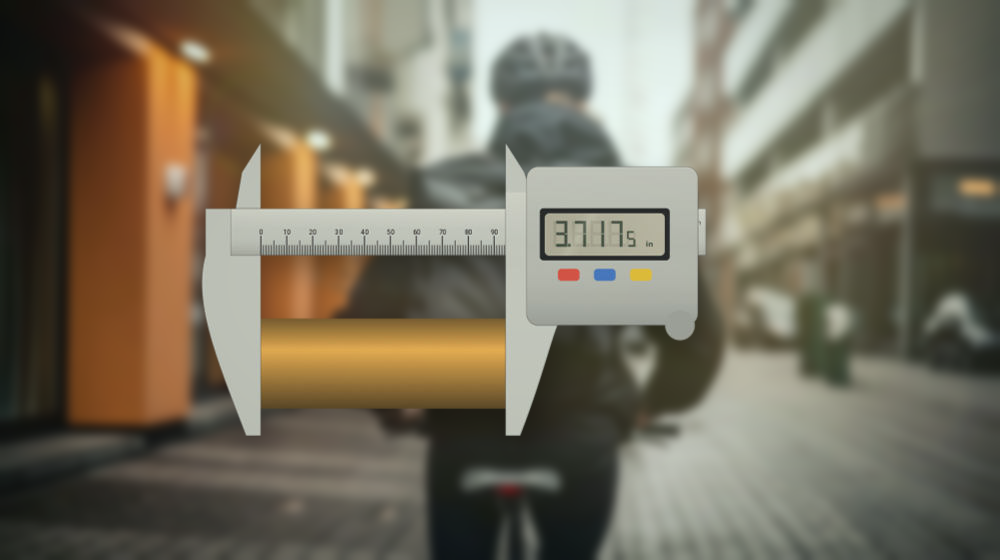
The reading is 3.7175 (in)
